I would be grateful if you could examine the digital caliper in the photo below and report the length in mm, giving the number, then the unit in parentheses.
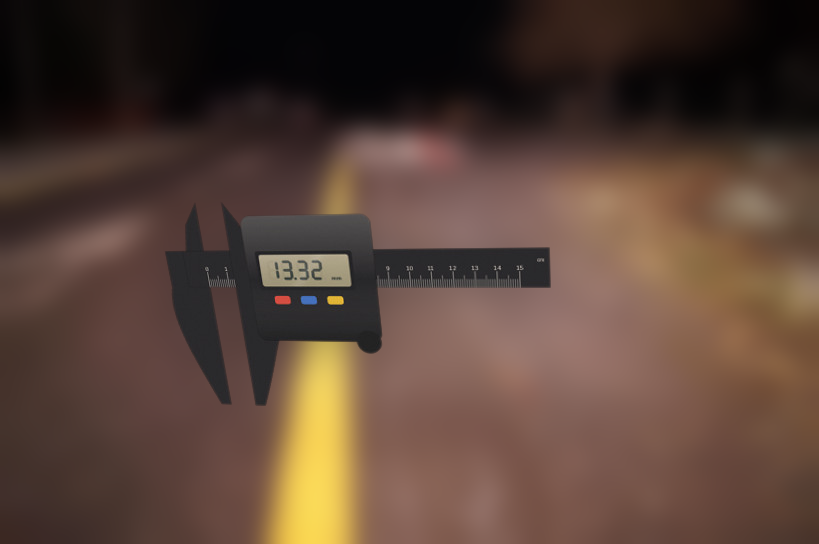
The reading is 13.32 (mm)
